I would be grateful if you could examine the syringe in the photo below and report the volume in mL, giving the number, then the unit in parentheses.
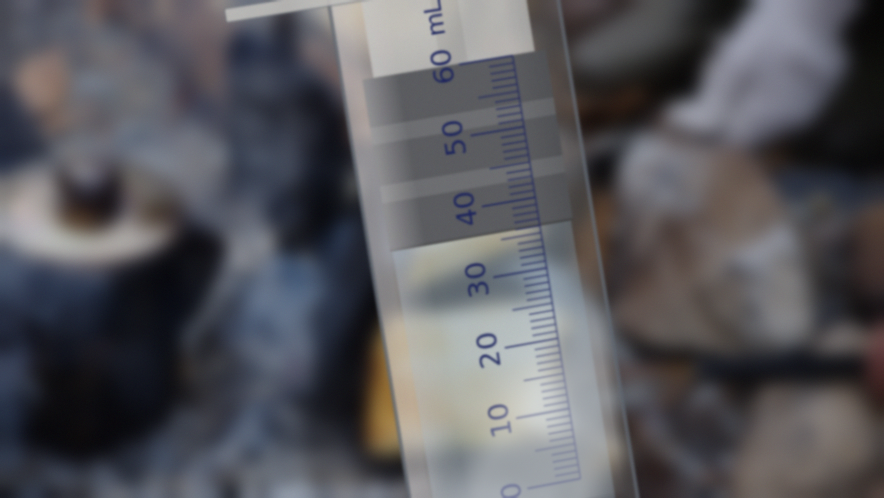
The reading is 36 (mL)
